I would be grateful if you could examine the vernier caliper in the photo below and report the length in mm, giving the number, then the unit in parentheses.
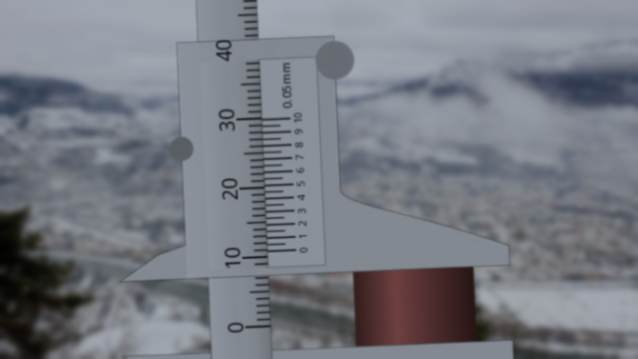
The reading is 10.8 (mm)
